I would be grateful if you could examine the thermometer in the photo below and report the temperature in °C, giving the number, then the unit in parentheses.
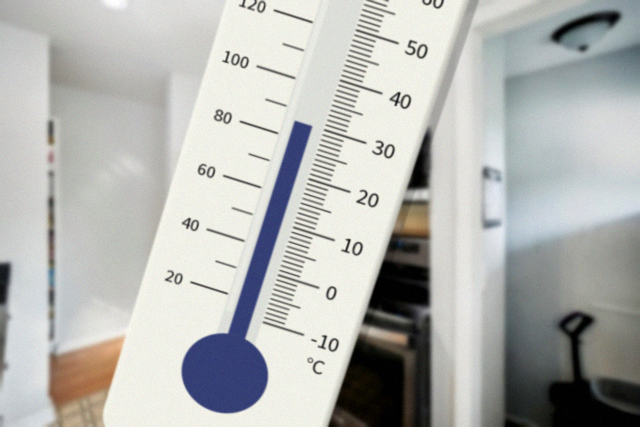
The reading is 30 (°C)
